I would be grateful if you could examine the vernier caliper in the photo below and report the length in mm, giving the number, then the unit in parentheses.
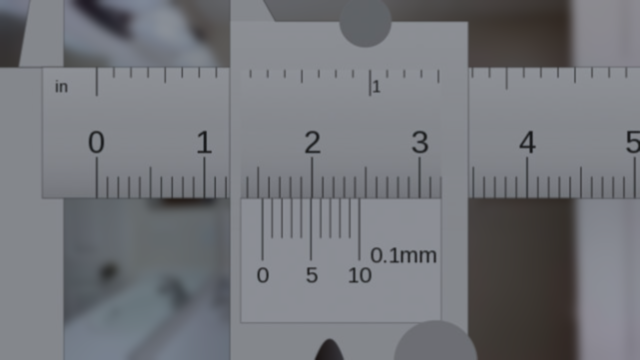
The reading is 15.4 (mm)
